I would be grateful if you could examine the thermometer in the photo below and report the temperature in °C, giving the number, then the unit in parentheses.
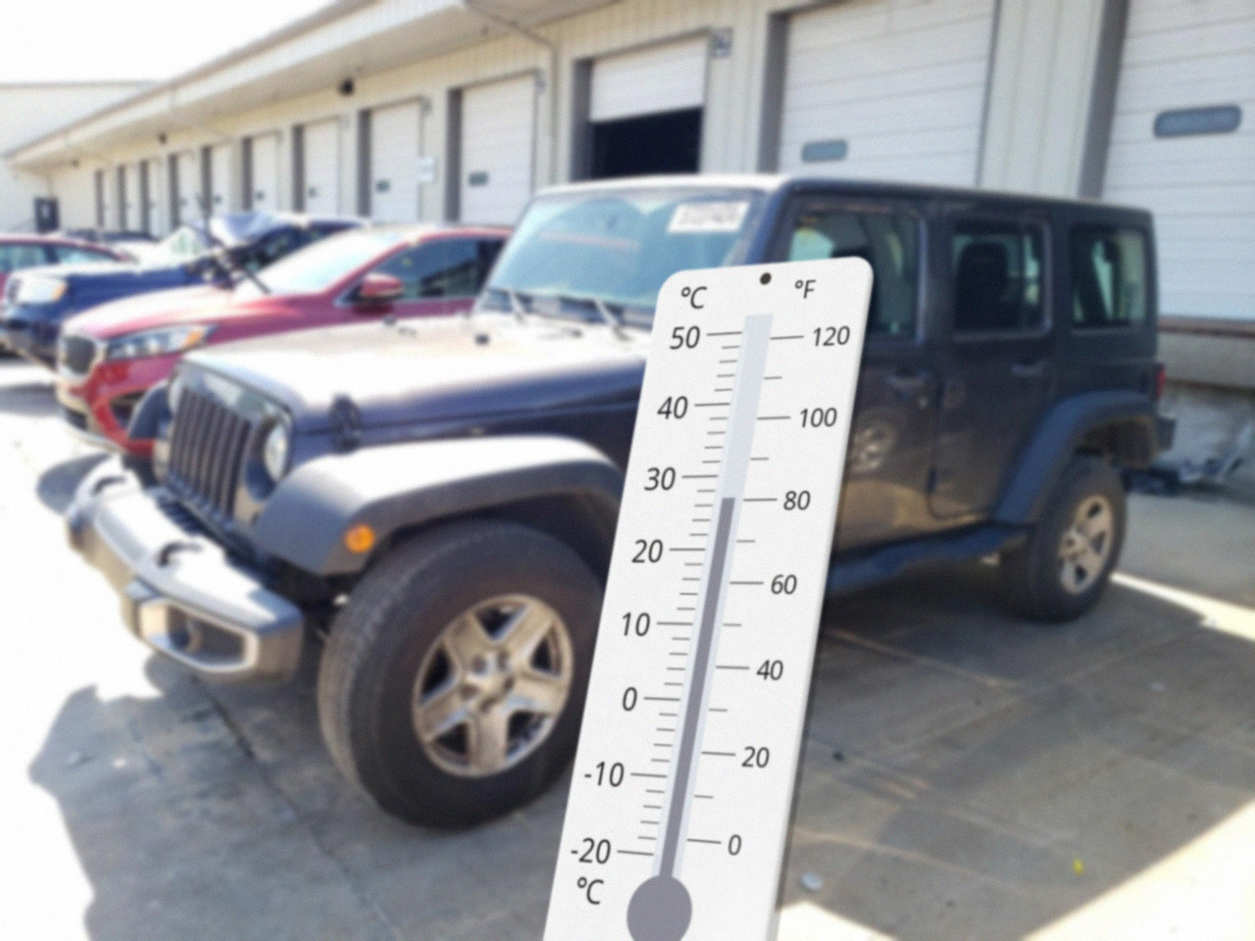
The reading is 27 (°C)
